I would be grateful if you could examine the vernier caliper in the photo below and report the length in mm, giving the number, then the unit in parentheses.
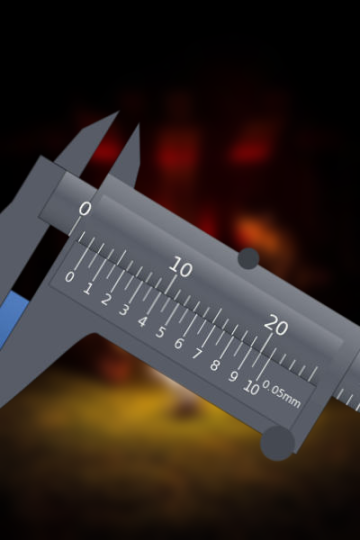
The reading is 2.0 (mm)
